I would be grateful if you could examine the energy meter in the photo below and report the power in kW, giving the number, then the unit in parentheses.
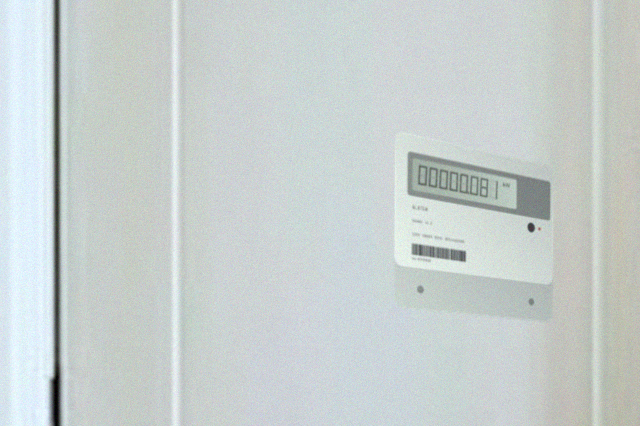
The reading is 0.081 (kW)
